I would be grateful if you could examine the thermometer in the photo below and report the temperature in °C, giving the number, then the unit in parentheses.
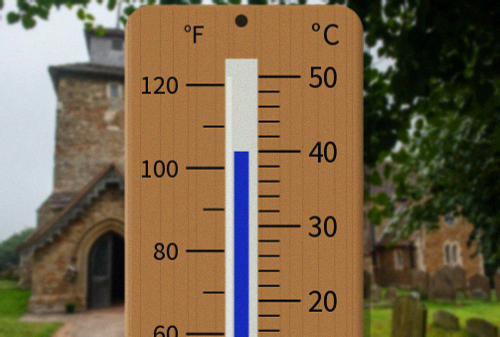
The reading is 40 (°C)
